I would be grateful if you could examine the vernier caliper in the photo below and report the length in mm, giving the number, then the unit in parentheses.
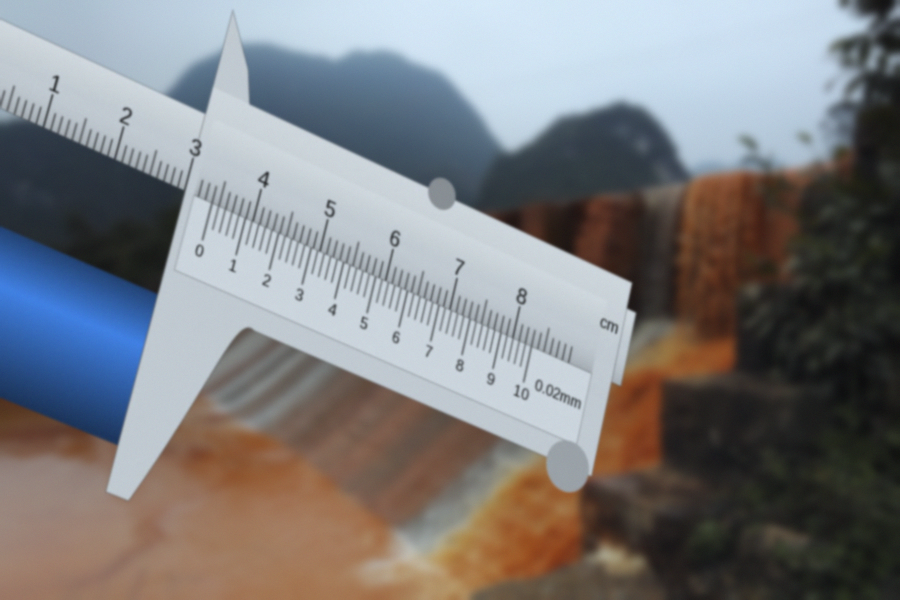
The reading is 34.0 (mm)
